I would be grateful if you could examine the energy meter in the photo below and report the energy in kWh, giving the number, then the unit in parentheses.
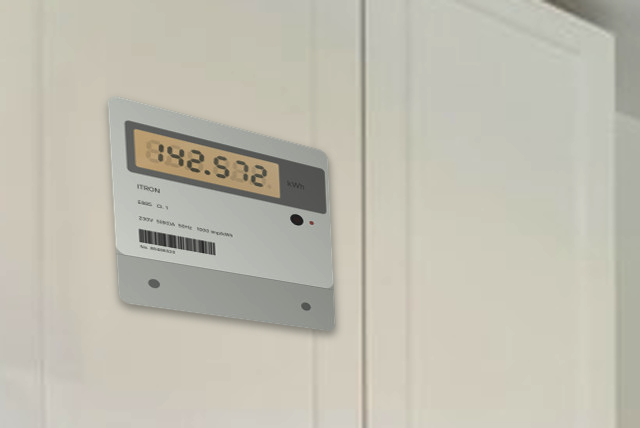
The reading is 142.572 (kWh)
